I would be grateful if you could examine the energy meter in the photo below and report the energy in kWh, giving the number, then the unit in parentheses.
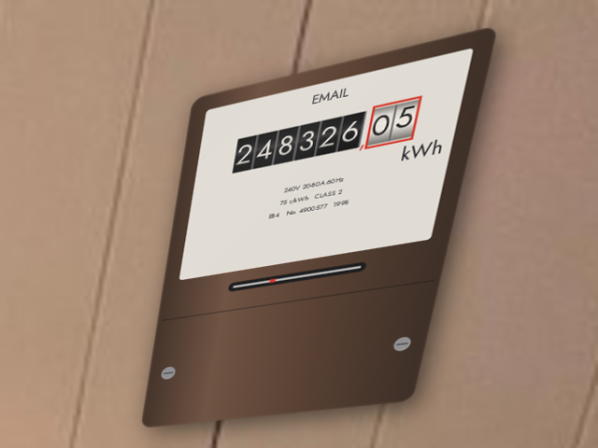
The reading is 248326.05 (kWh)
